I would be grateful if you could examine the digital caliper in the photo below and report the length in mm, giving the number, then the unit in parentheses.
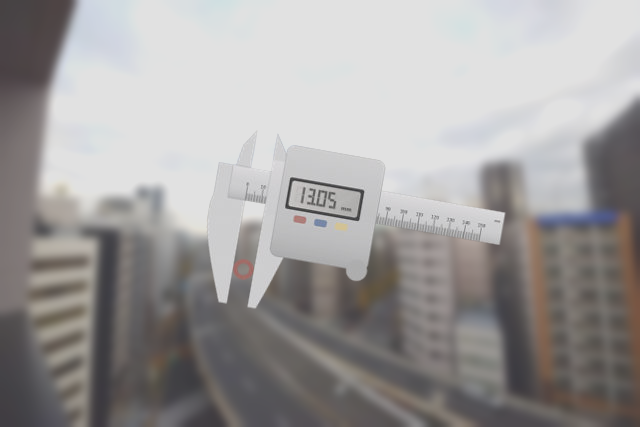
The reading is 13.05 (mm)
